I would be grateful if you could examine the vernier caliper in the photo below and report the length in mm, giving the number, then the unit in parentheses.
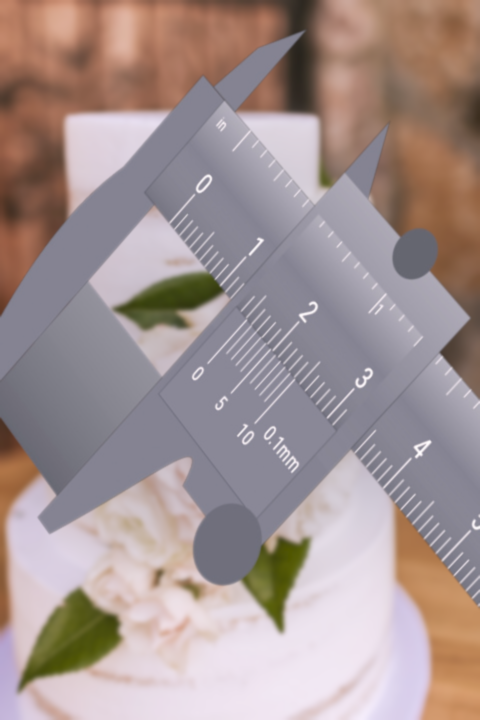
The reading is 15.2 (mm)
